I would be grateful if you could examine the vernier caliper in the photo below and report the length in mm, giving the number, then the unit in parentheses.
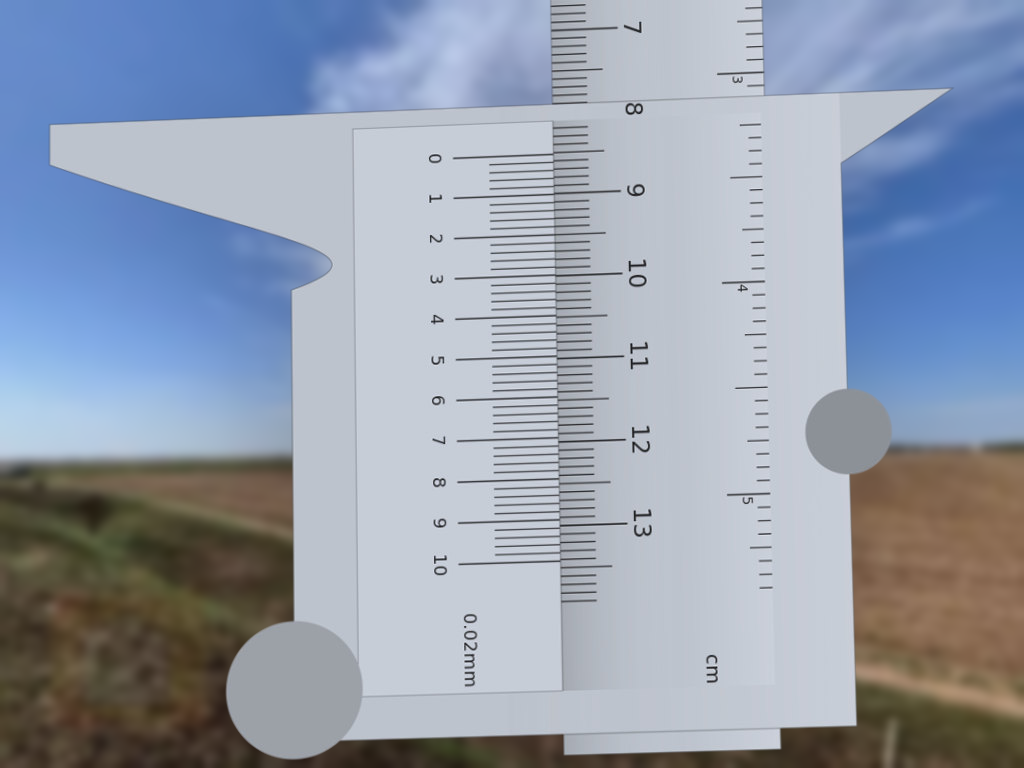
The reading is 85.2 (mm)
